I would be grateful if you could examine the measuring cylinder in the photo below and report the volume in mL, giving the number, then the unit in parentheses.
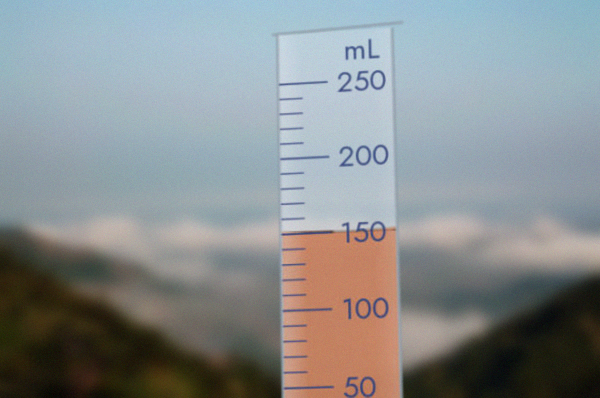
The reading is 150 (mL)
